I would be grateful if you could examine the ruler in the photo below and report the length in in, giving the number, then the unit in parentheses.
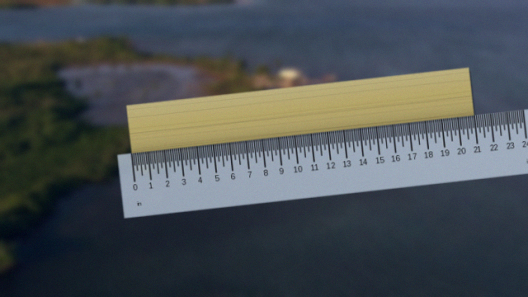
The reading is 21 (in)
